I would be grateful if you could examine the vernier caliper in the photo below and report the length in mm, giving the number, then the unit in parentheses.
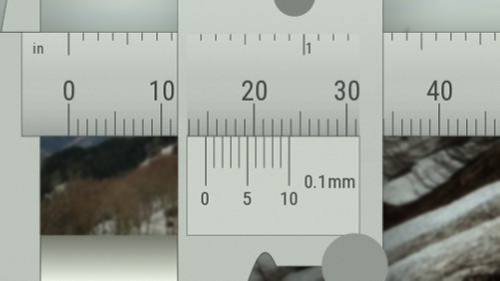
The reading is 14.8 (mm)
